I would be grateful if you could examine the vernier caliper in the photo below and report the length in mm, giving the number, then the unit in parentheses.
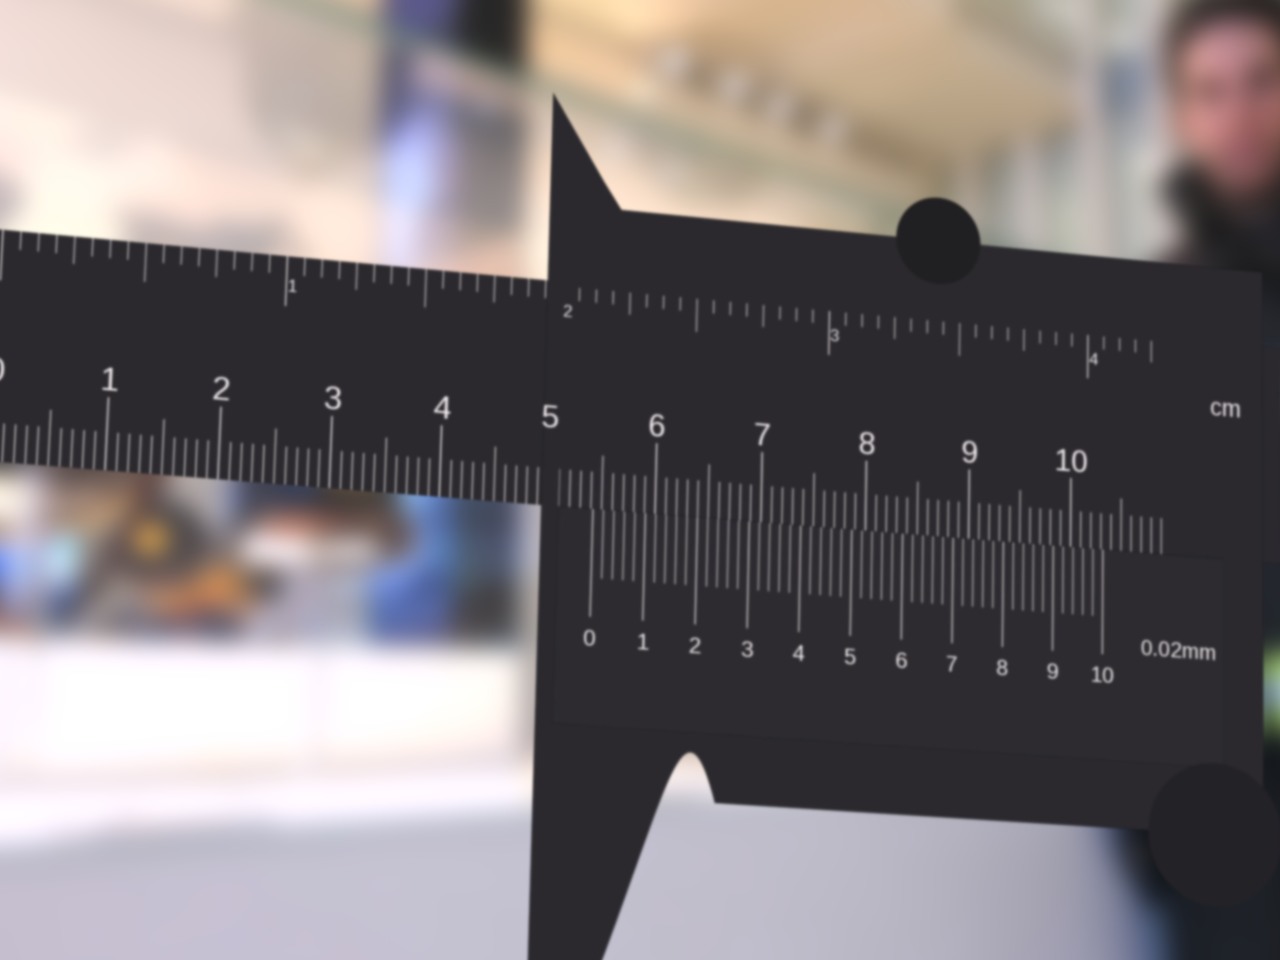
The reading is 54.2 (mm)
